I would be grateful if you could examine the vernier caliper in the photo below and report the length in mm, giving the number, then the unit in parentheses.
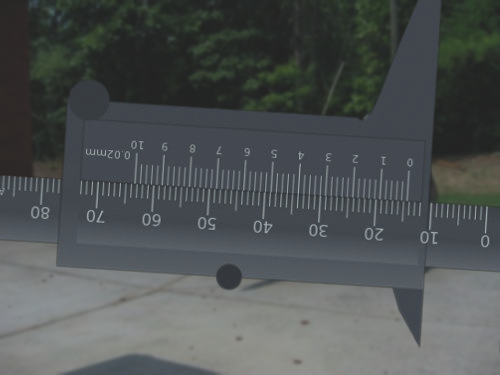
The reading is 14.4 (mm)
